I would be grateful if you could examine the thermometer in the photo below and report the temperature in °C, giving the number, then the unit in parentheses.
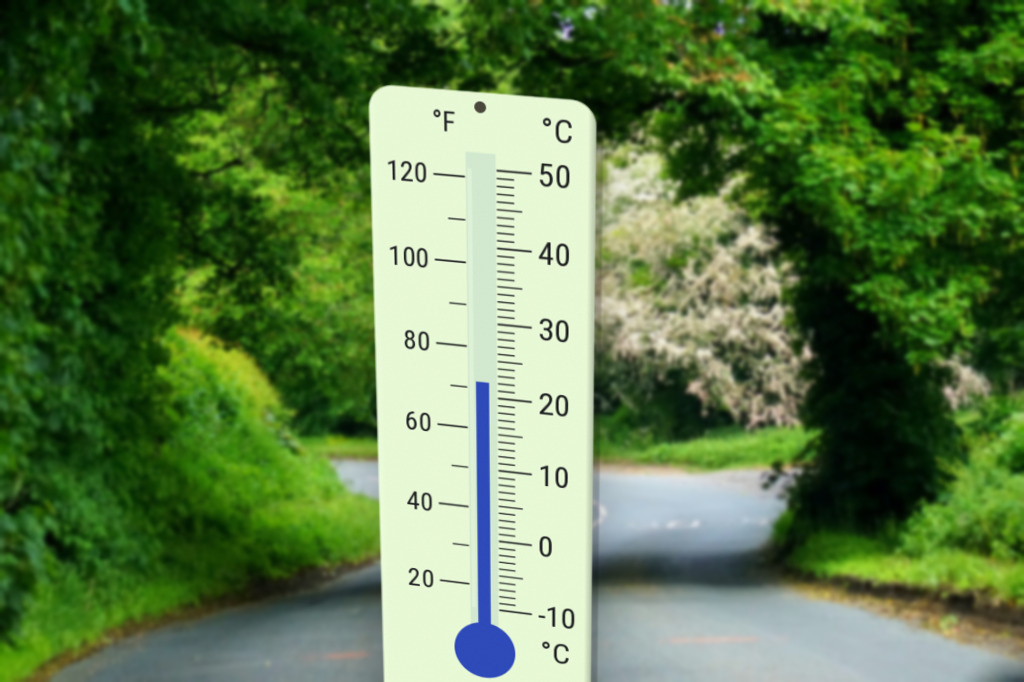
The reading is 22 (°C)
